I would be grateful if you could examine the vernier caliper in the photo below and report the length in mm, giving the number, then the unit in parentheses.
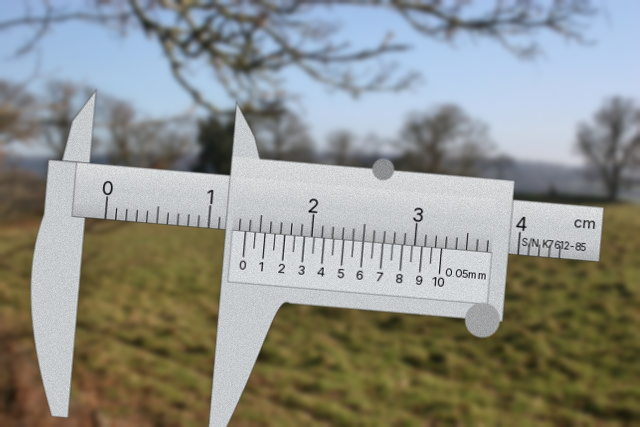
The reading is 13.6 (mm)
